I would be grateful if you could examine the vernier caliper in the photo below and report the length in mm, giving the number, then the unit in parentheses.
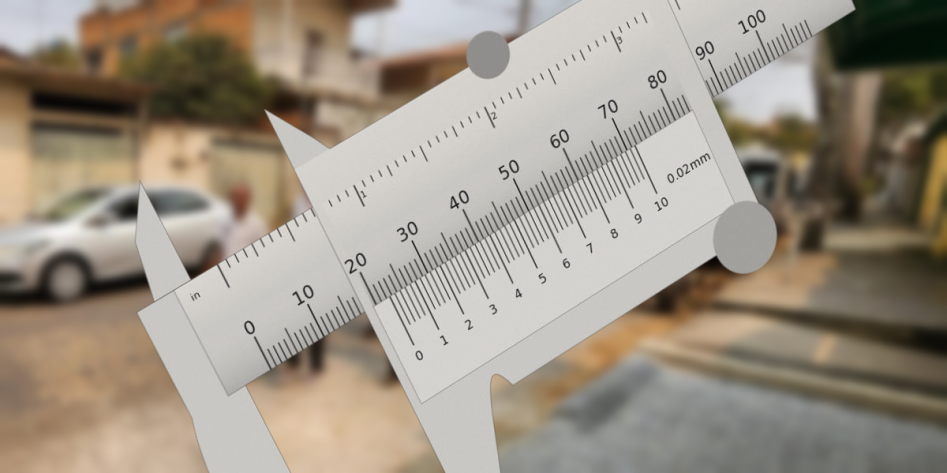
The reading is 22.6 (mm)
